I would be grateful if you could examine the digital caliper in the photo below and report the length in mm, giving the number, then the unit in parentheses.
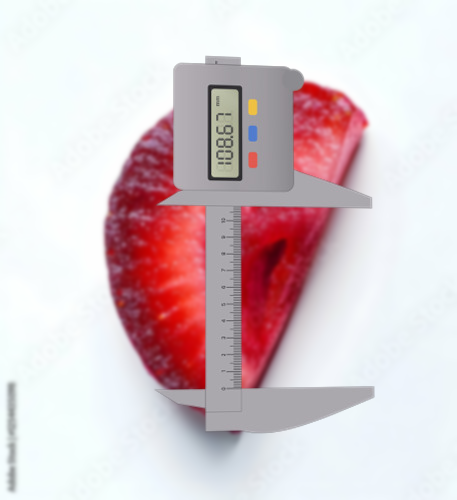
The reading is 108.67 (mm)
